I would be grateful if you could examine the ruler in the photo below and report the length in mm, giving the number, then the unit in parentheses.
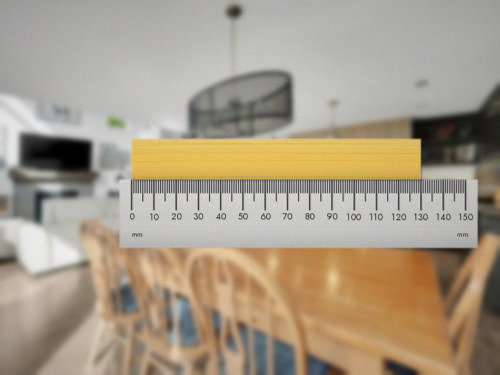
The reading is 130 (mm)
